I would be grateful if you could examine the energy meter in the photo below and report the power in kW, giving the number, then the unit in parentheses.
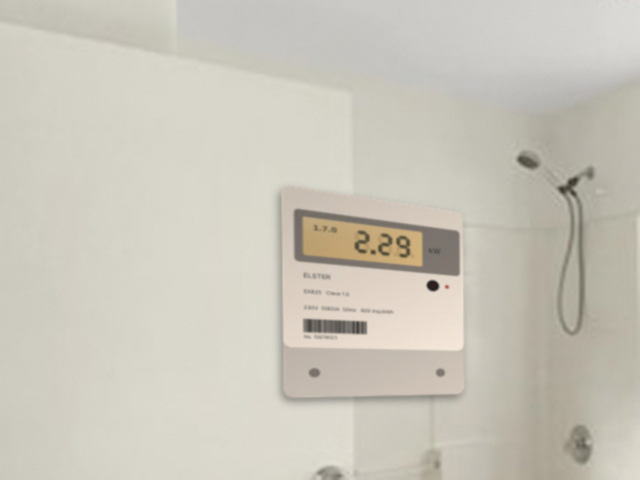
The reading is 2.29 (kW)
